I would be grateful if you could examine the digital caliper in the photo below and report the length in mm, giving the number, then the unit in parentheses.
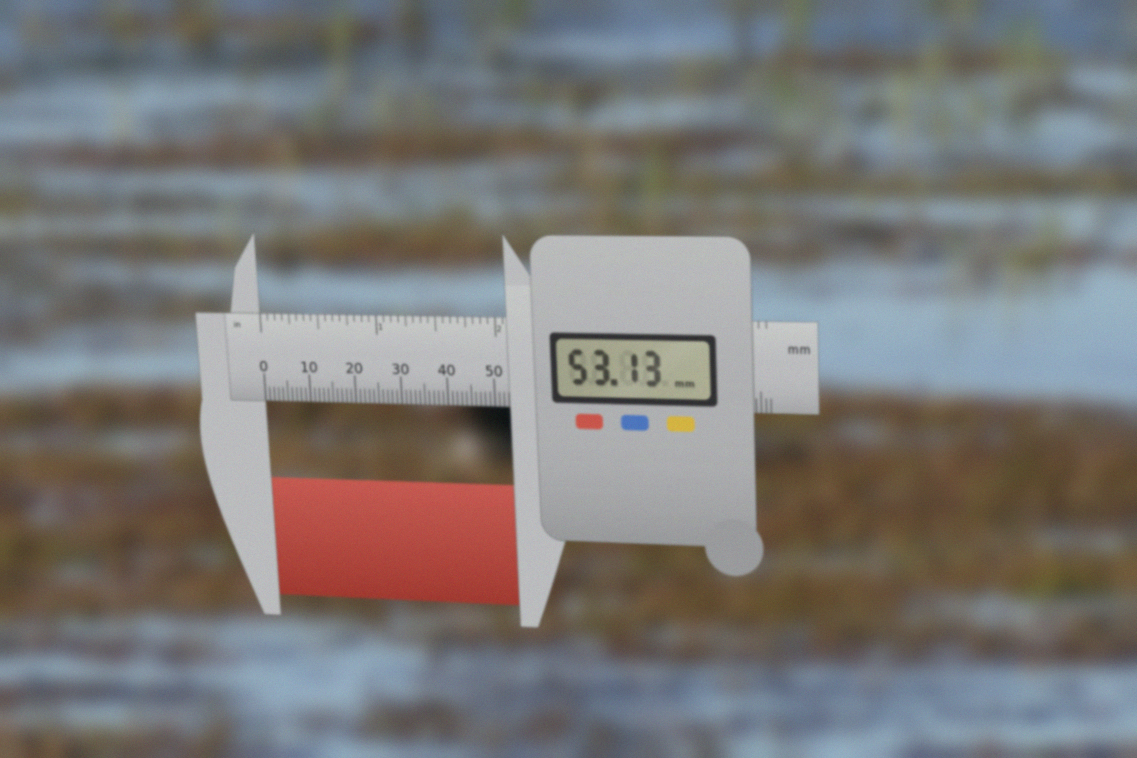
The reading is 53.13 (mm)
